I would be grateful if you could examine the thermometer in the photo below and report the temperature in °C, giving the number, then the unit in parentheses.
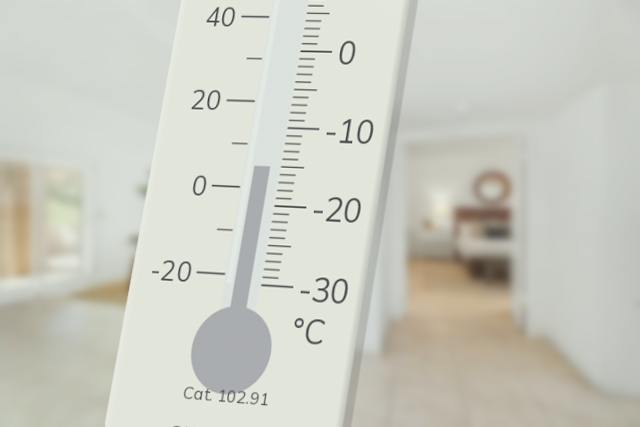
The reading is -15 (°C)
